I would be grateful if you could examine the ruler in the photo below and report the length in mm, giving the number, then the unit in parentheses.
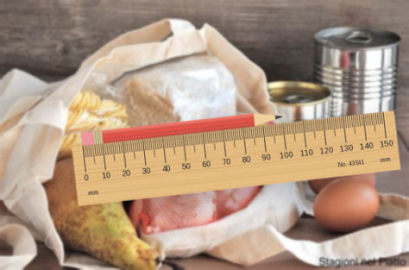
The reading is 100 (mm)
